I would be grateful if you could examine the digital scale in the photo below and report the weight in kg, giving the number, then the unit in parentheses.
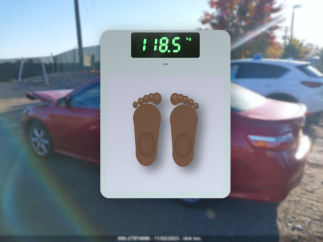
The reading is 118.5 (kg)
